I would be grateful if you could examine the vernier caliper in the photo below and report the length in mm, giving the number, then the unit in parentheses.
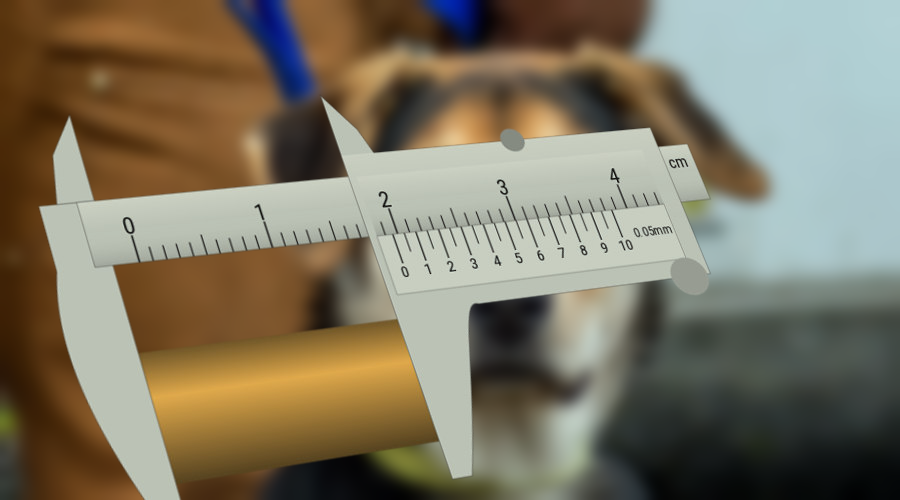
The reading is 19.6 (mm)
